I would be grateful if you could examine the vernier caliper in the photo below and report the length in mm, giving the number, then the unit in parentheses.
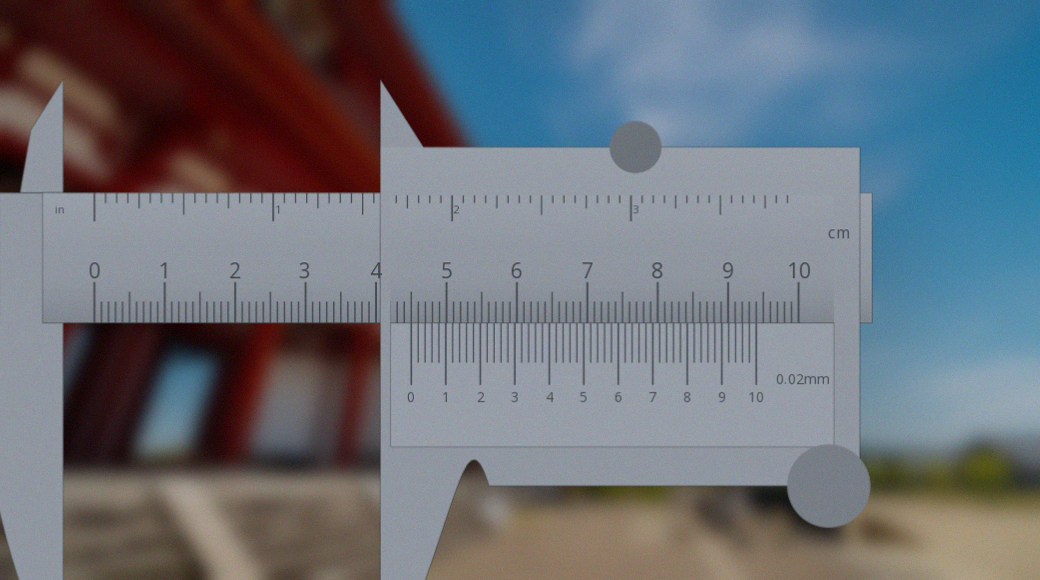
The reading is 45.0 (mm)
